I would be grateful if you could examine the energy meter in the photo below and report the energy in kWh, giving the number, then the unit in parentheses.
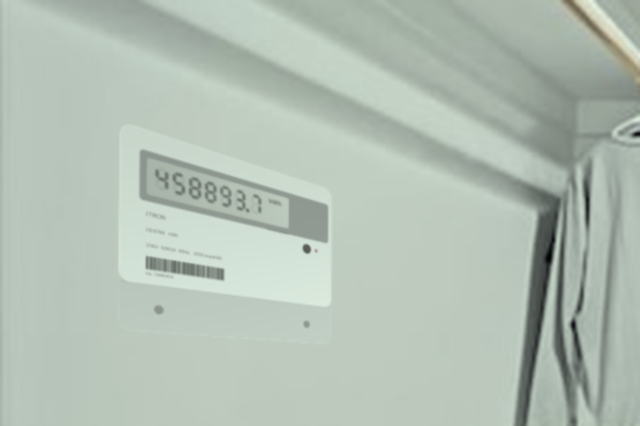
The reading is 458893.7 (kWh)
